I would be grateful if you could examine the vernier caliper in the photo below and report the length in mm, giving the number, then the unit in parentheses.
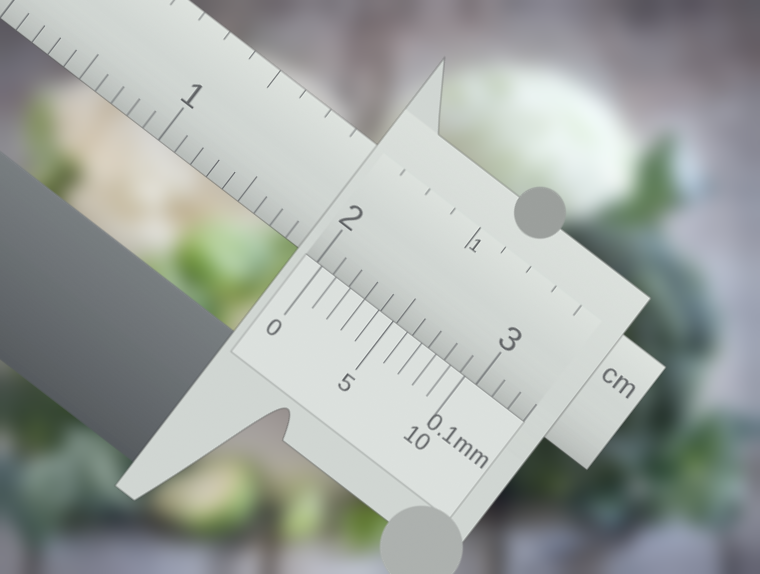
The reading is 20.3 (mm)
